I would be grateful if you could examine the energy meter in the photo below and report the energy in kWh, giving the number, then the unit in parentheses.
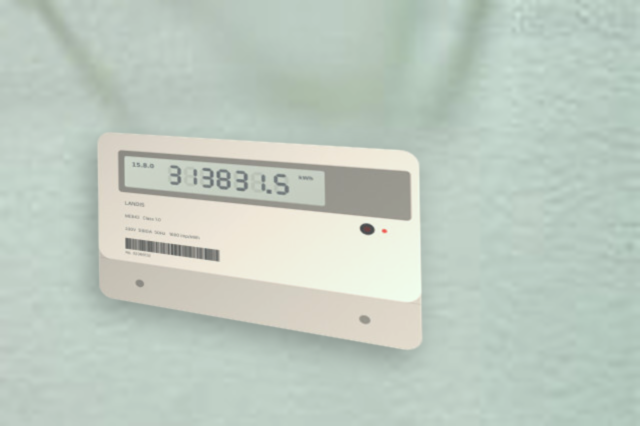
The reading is 313831.5 (kWh)
